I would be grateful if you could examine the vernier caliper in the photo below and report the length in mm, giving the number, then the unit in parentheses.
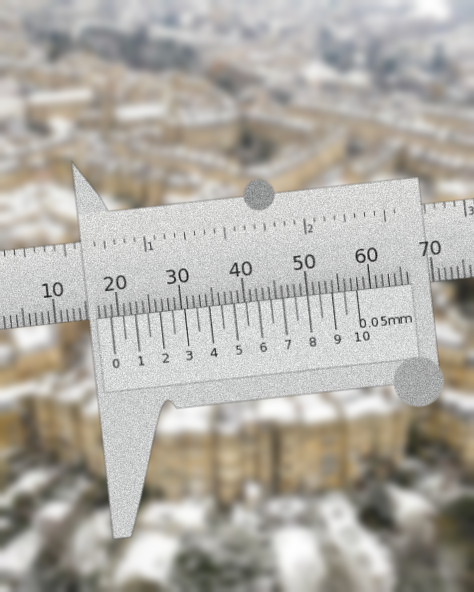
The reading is 18.8 (mm)
